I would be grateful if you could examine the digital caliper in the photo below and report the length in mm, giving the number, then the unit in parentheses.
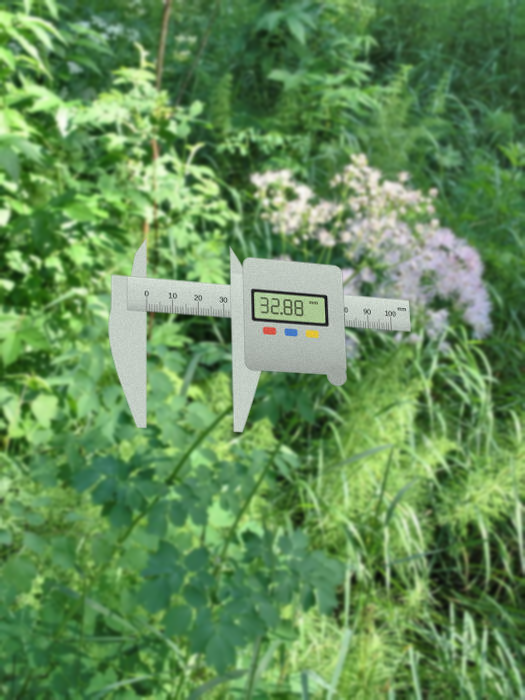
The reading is 32.88 (mm)
